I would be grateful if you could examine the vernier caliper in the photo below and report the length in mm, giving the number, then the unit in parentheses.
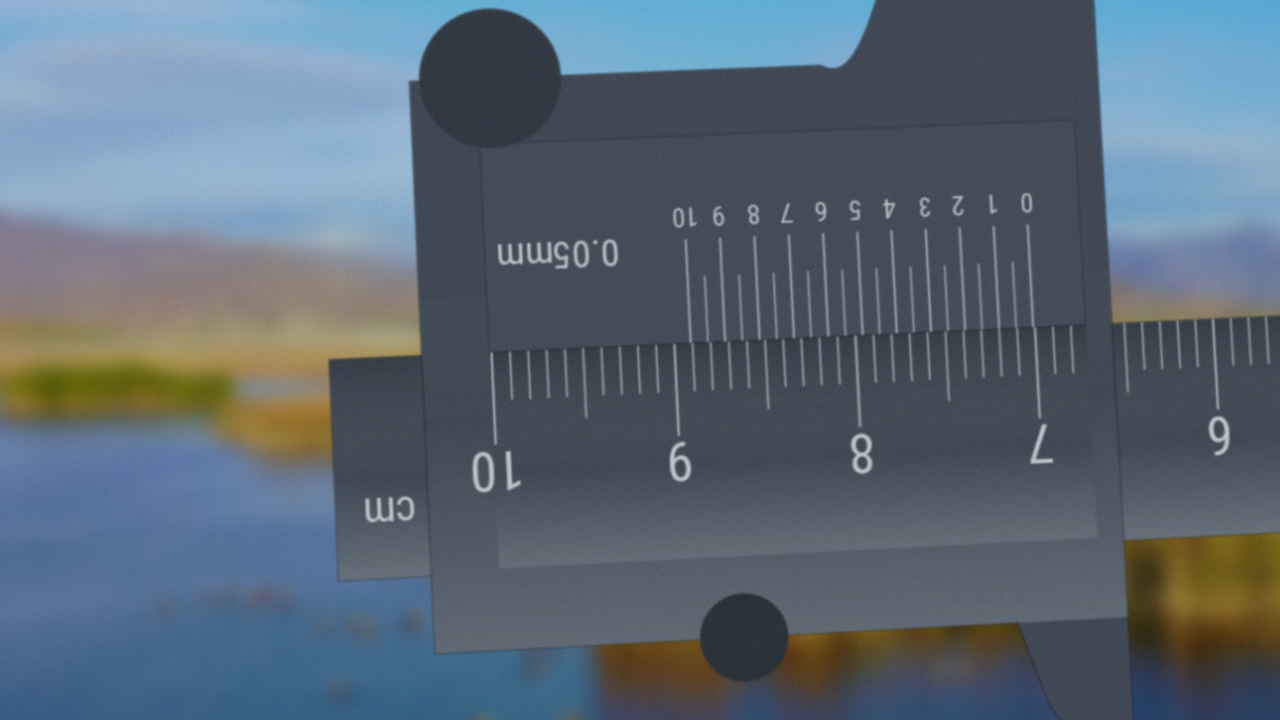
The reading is 70.1 (mm)
